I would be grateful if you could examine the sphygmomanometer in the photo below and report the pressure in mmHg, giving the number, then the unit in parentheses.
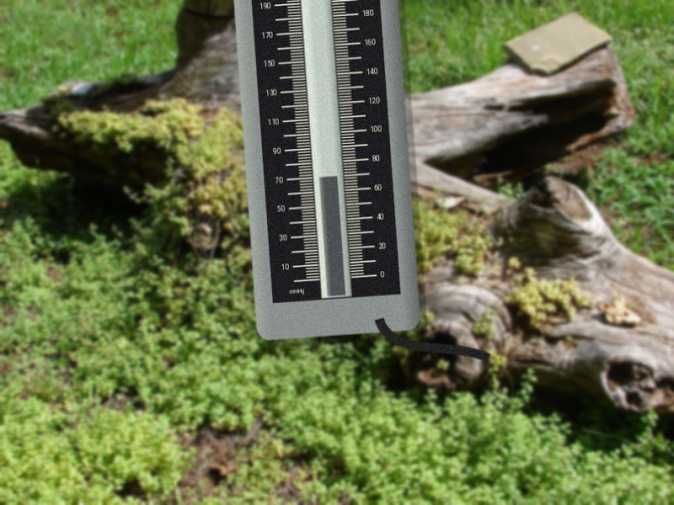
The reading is 70 (mmHg)
